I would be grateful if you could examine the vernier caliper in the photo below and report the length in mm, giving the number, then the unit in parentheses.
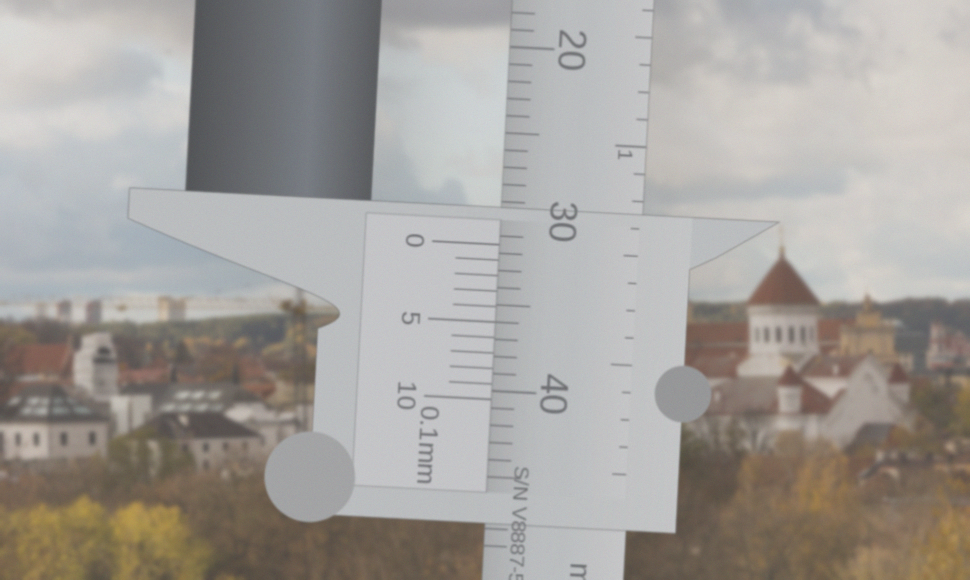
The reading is 31.5 (mm)
